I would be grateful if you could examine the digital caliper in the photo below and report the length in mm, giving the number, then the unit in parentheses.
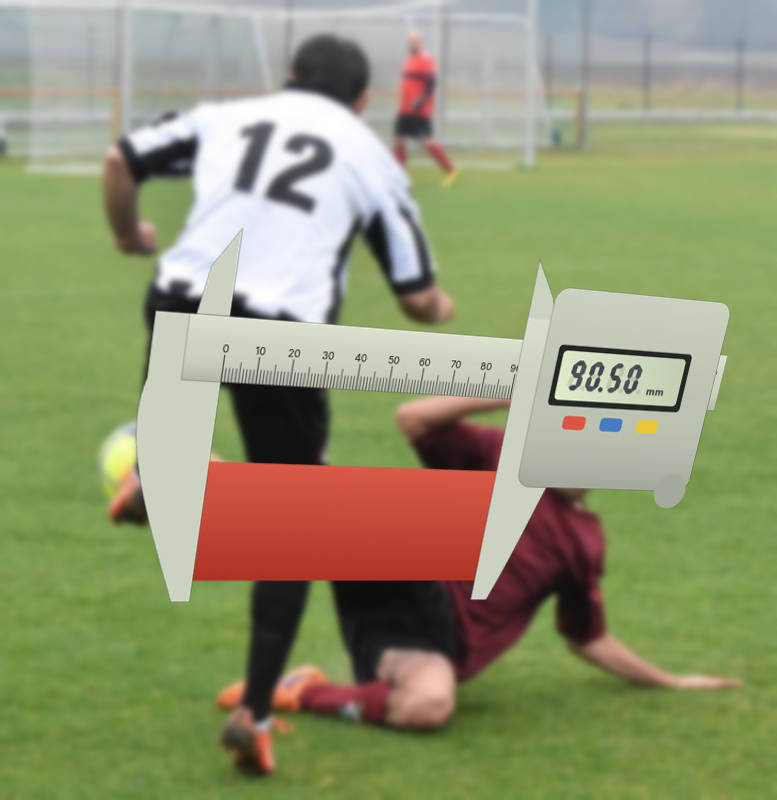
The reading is 90.50 (mm)
